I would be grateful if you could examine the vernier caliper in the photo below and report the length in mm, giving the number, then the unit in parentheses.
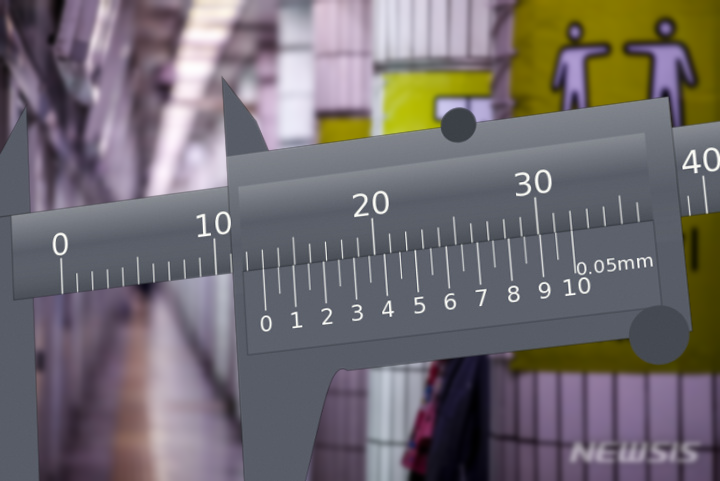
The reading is 13.0 (mm)
